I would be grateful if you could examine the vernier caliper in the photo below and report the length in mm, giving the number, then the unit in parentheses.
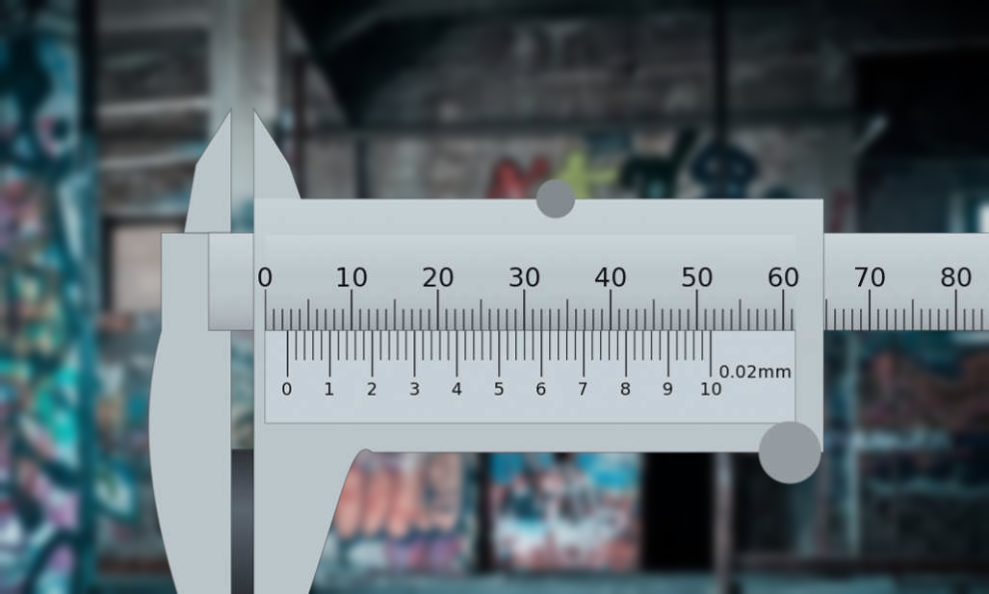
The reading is 2.6 (mm)
